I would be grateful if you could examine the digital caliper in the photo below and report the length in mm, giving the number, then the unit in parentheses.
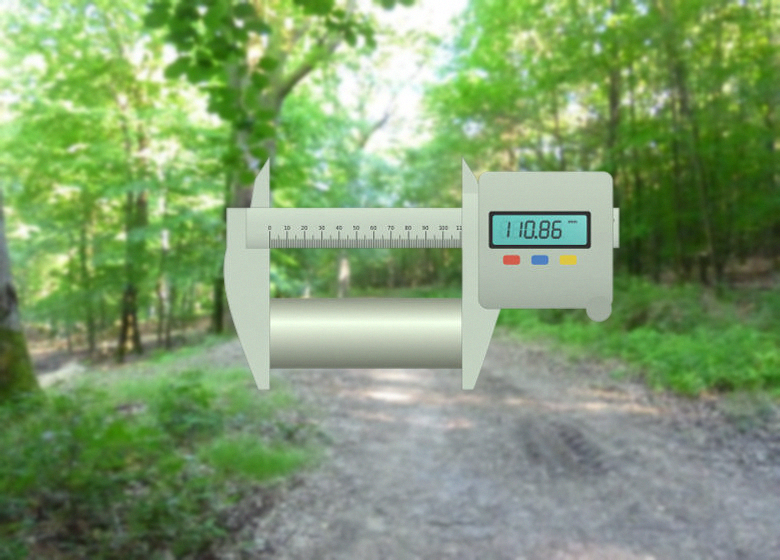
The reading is 110.86 (mm)
